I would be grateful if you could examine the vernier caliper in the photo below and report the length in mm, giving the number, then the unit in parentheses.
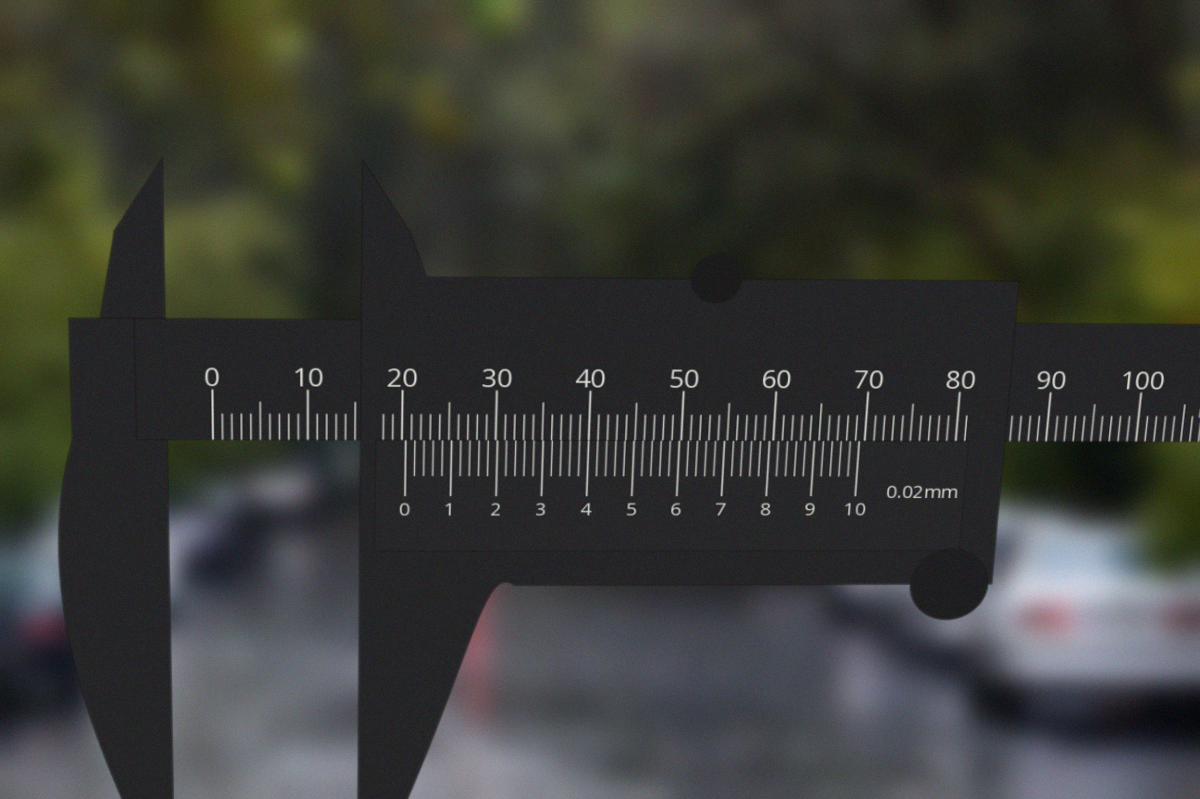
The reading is 20.4 (mm)
